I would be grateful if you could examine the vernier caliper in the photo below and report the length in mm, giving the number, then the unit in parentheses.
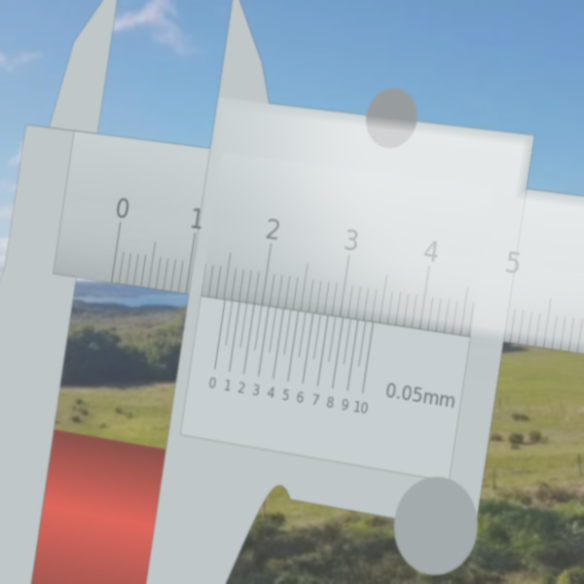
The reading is 15.2 (mm)
